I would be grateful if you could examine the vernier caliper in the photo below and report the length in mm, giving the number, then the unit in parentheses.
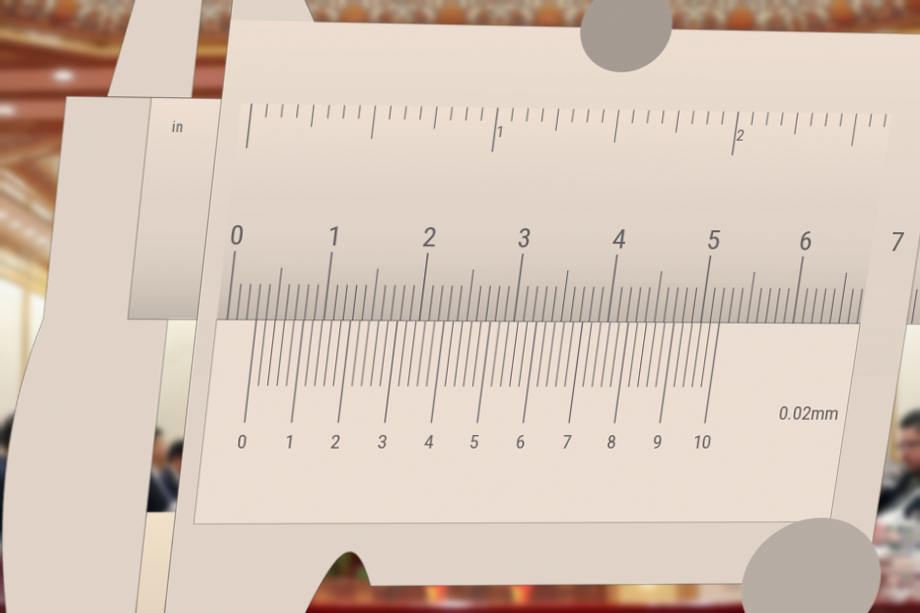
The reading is 3.0 (mm)
